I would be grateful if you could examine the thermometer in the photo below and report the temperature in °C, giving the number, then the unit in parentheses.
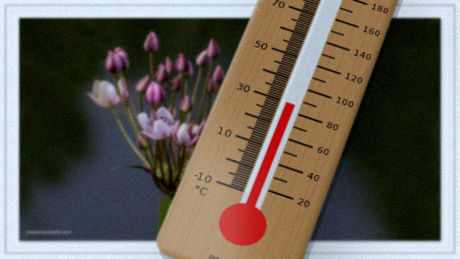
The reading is 30 (°C)
